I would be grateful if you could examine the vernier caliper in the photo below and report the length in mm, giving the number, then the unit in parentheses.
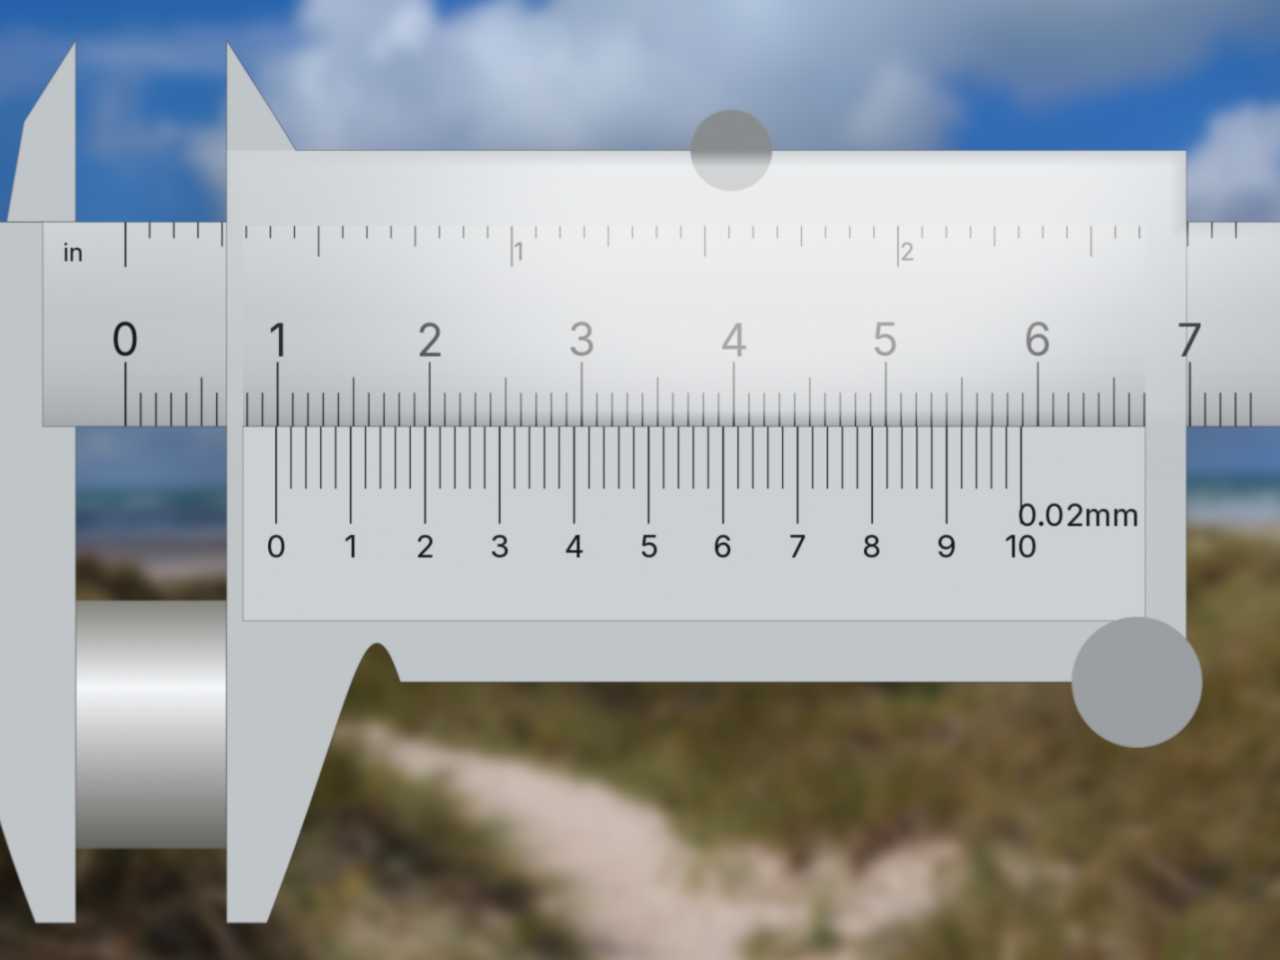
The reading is 9.9 (mm)
